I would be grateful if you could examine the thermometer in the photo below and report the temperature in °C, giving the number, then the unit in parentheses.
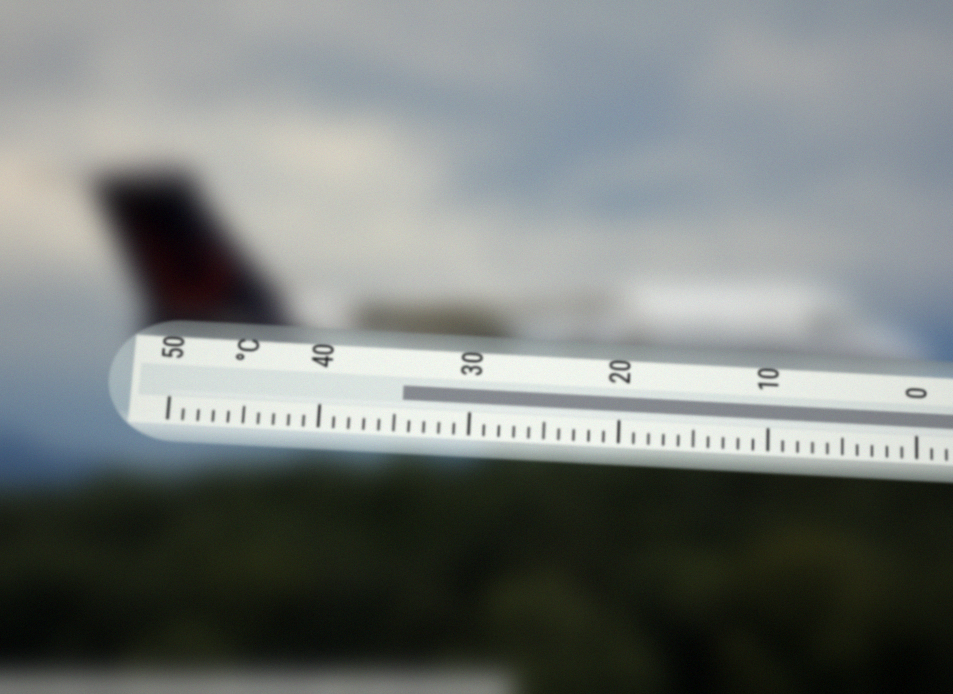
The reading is 34.5 (°C)
